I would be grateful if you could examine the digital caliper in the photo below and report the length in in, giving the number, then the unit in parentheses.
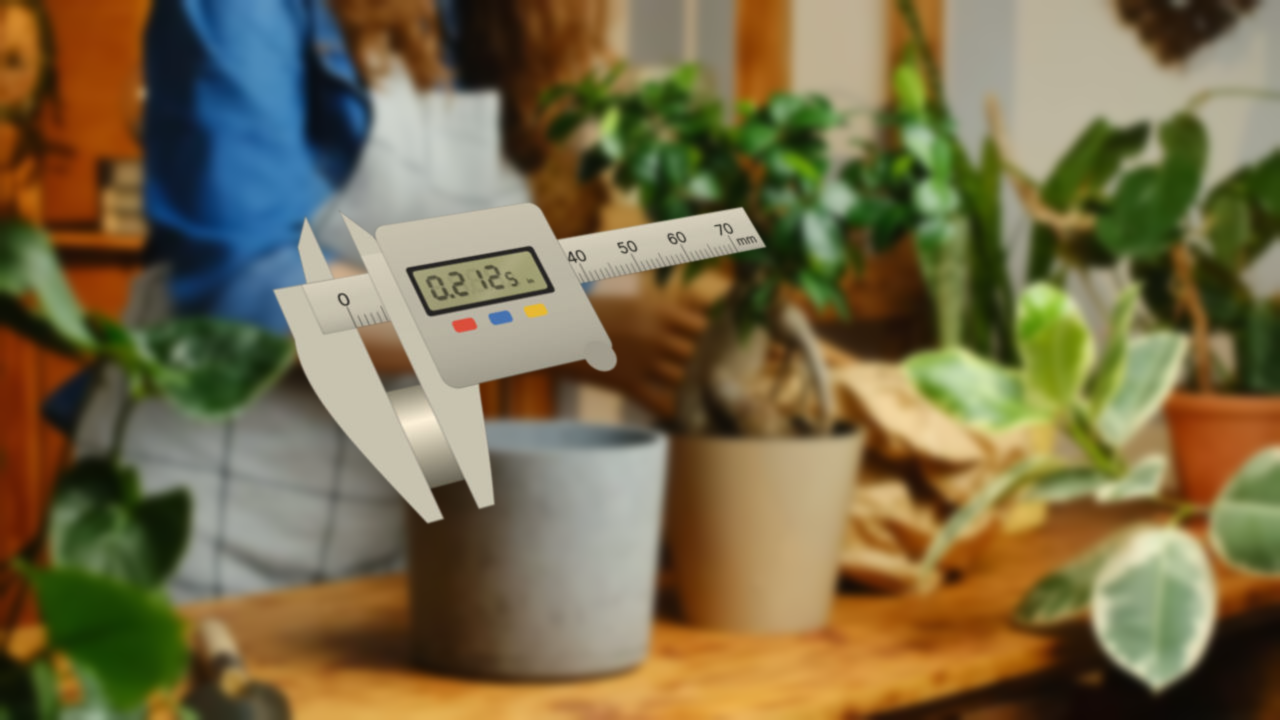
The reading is 0.2125 (in)
